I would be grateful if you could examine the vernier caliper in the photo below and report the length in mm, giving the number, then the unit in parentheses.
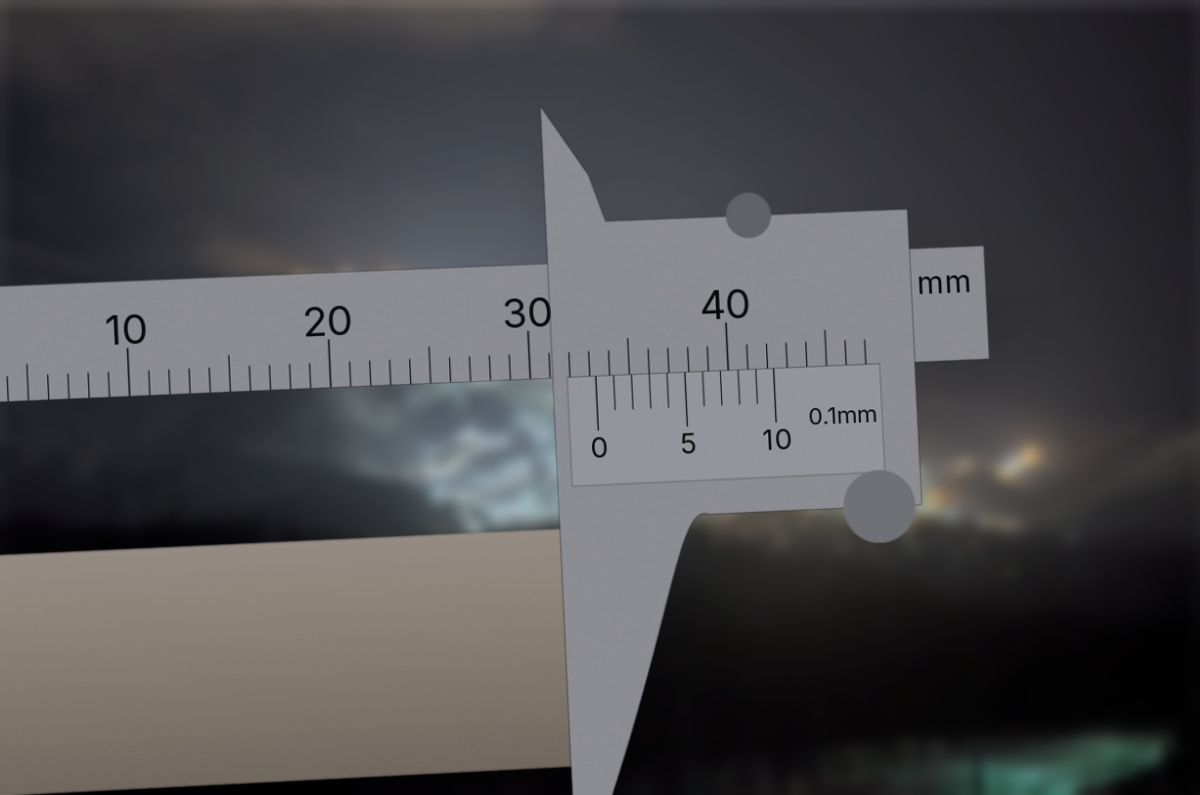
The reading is 33.3 (mm)
